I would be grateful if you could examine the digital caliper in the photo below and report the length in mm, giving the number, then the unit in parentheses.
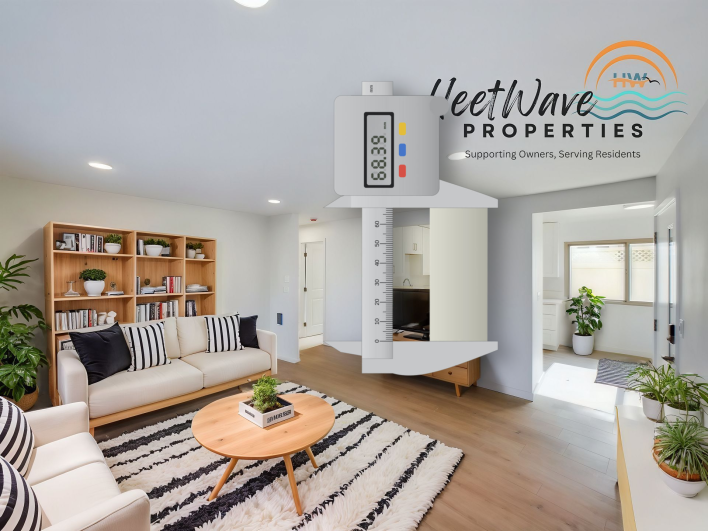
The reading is 68.39 (mm)
